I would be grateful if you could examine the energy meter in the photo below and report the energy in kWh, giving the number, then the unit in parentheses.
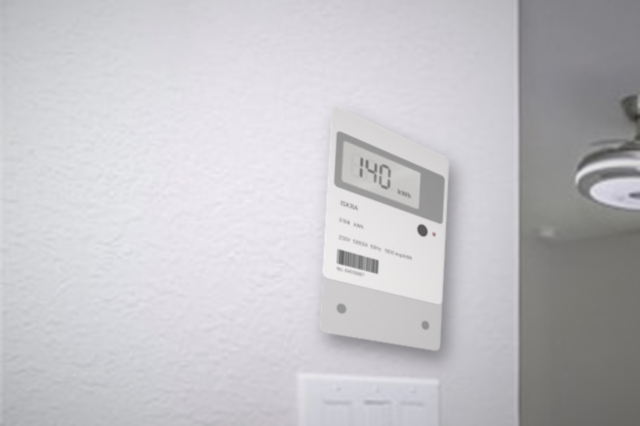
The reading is 140 (kWh)
